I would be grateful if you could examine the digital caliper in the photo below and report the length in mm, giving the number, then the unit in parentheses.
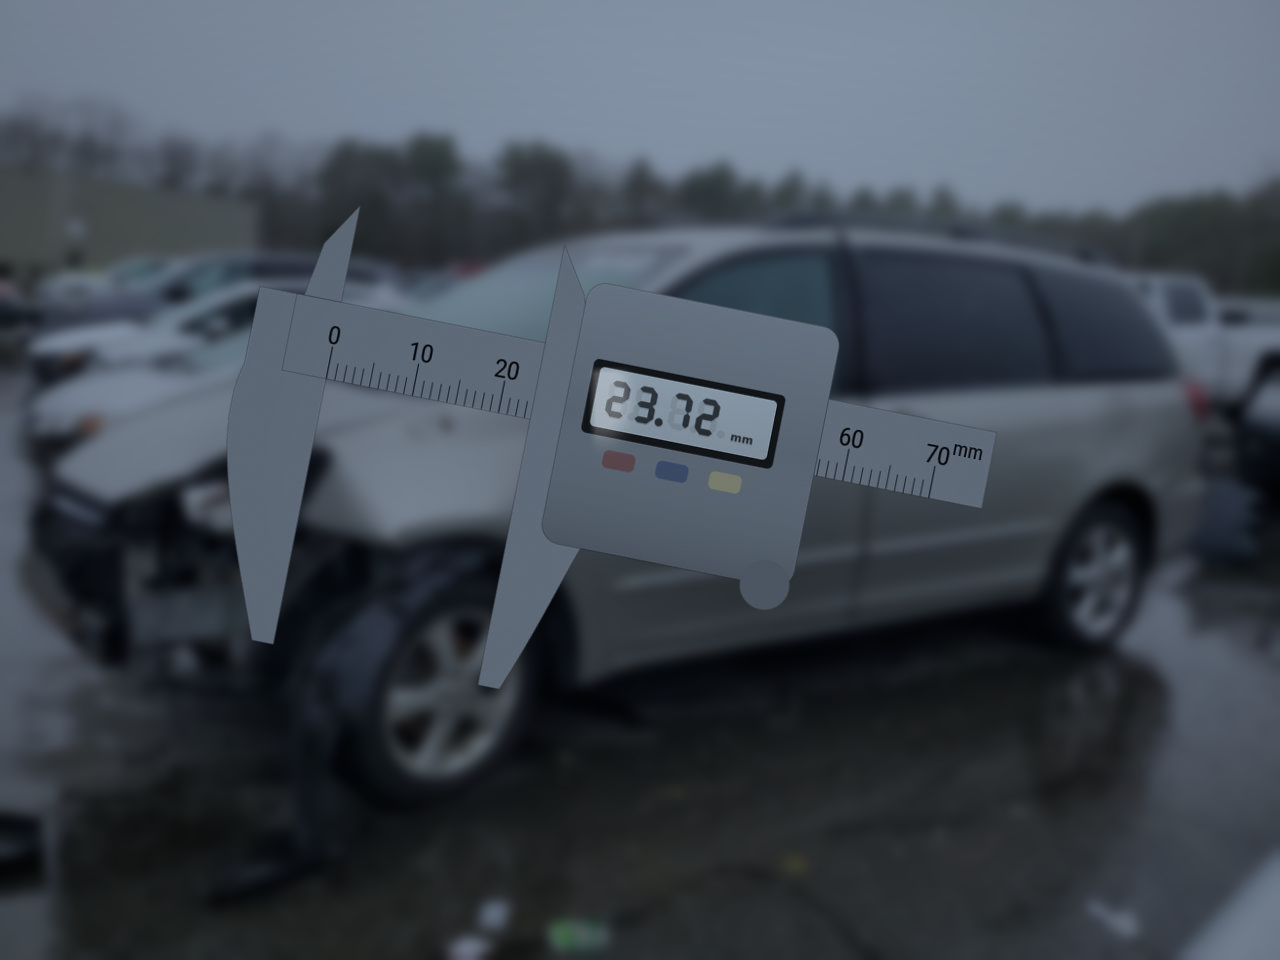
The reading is 23.72 (mm)
